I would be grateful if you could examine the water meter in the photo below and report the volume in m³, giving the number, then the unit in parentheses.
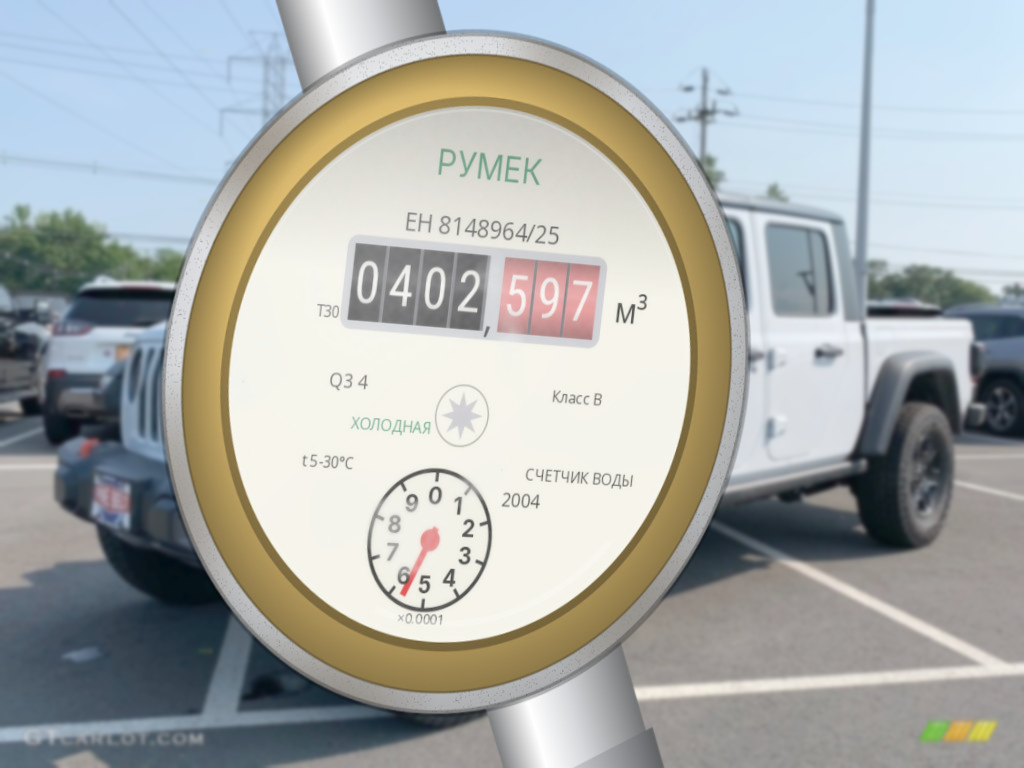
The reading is 402.5975 (m³)
